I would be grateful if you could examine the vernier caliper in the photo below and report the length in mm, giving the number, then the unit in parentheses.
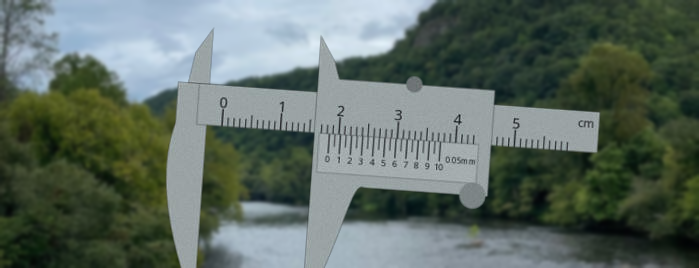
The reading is 18.4 (mm)
